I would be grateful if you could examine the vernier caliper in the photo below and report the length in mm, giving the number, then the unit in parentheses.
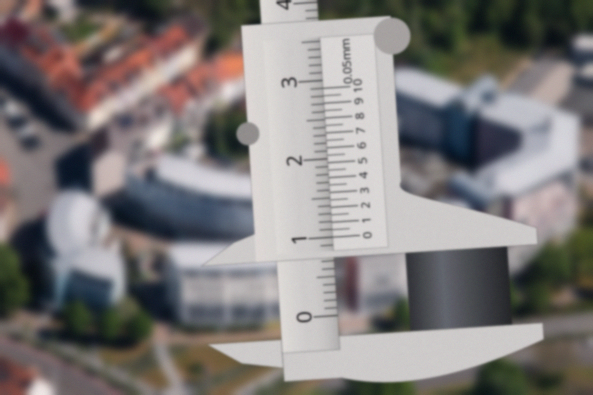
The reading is 10.0 (mm)
